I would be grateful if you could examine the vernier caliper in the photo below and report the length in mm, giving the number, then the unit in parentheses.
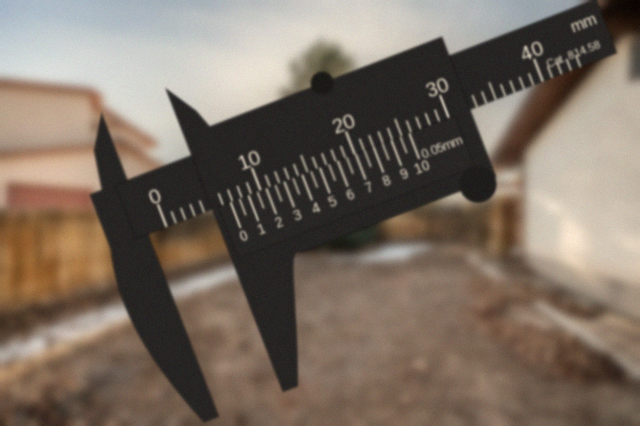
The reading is 6.8 (mm)
